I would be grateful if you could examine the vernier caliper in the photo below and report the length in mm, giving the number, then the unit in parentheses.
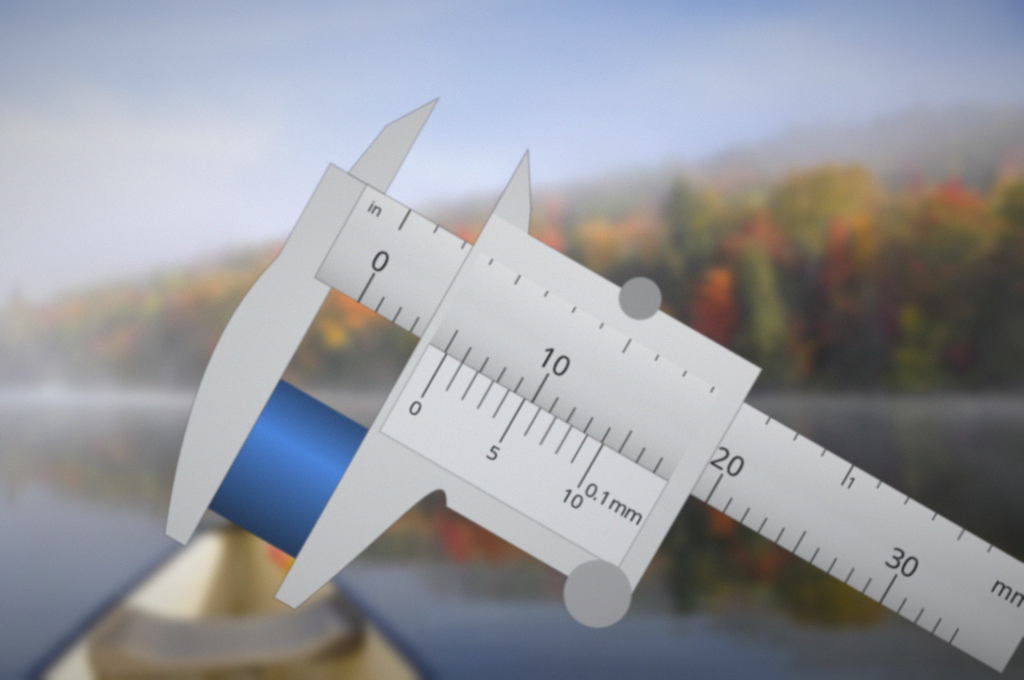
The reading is 5.1 (mm)
